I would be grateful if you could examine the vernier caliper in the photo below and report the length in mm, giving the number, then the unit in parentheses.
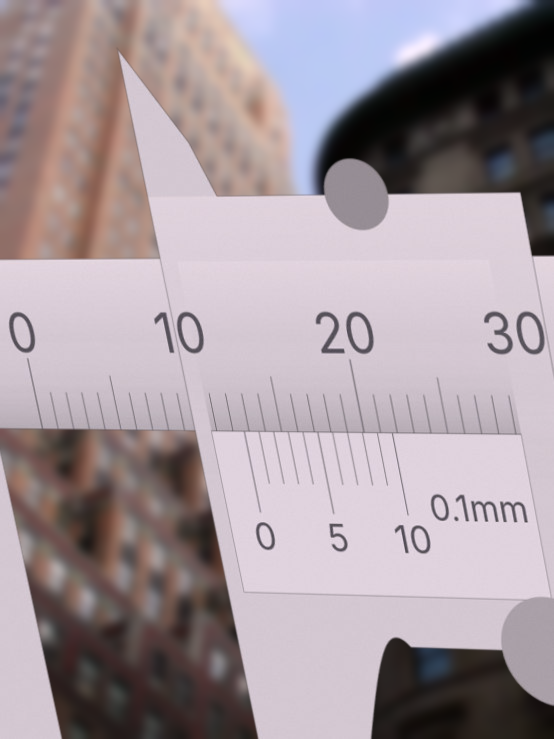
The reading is 12.7 (mm)
